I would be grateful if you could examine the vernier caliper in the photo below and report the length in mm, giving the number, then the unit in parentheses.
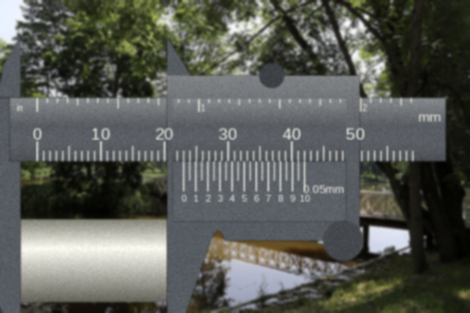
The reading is 23.0 (mm)
